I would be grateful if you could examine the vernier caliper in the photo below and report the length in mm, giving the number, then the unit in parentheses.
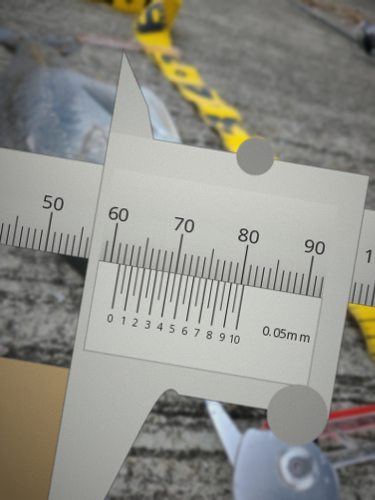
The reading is 61.4 (mm)
